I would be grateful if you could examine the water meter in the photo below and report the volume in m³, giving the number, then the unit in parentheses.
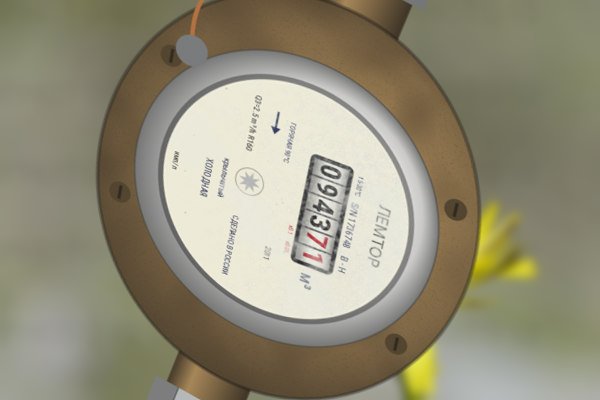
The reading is 943.71 (m³)
